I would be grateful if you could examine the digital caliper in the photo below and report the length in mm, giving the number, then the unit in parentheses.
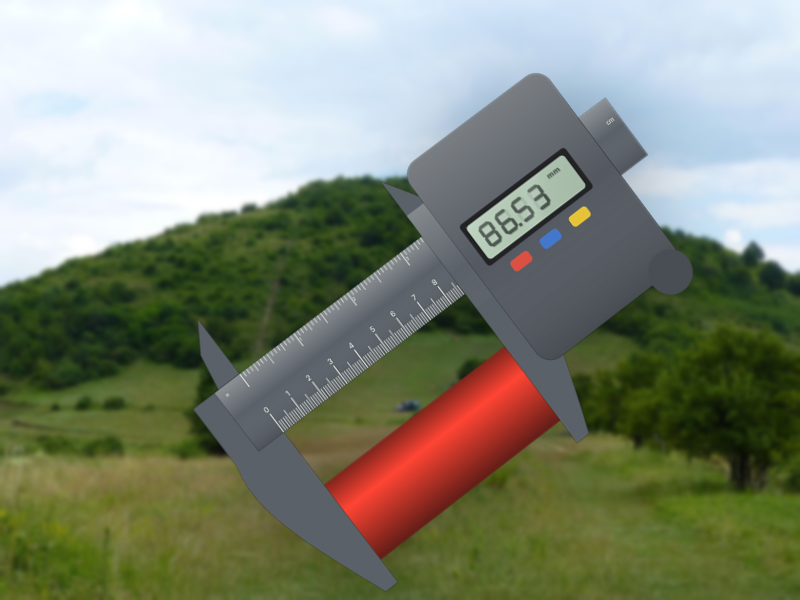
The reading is 86.53 (mm)
